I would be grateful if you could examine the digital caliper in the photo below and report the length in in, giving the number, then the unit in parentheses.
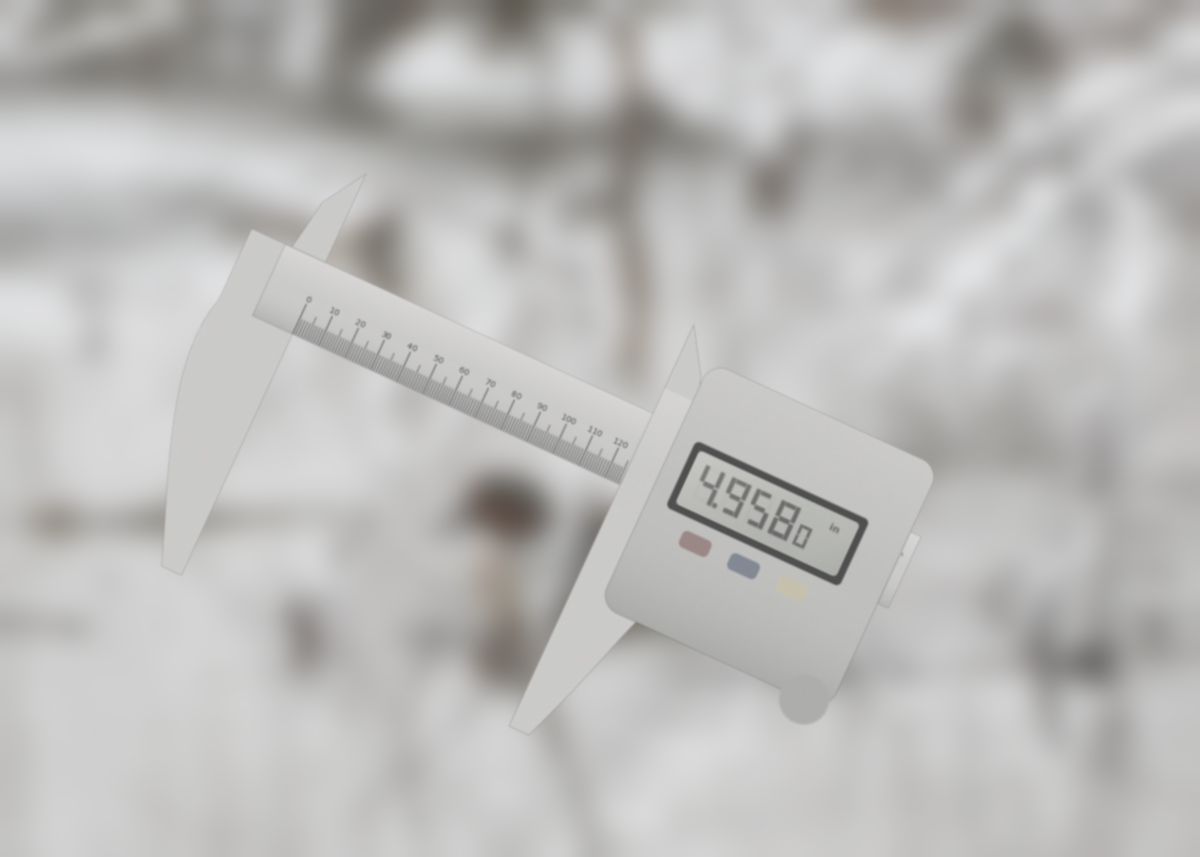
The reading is 4.9580 (in)
